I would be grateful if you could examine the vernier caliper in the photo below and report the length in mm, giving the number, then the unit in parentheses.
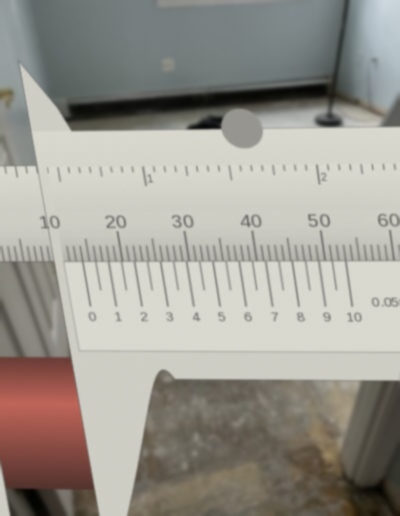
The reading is 14.0 (mm)
